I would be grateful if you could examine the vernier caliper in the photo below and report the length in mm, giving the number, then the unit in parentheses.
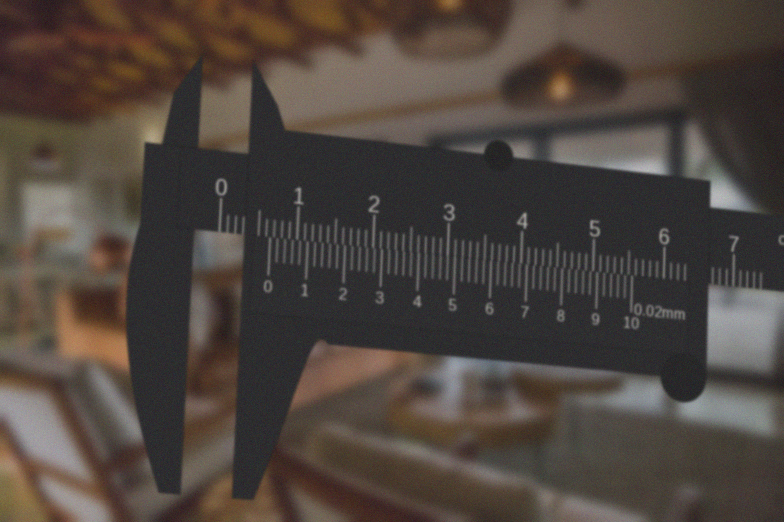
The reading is 6.5 (mm)
